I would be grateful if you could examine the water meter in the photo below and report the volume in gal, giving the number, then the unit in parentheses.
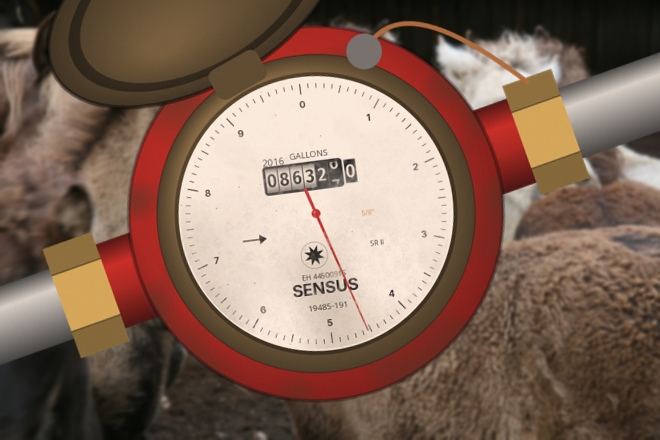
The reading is 863264.5 (gal)
